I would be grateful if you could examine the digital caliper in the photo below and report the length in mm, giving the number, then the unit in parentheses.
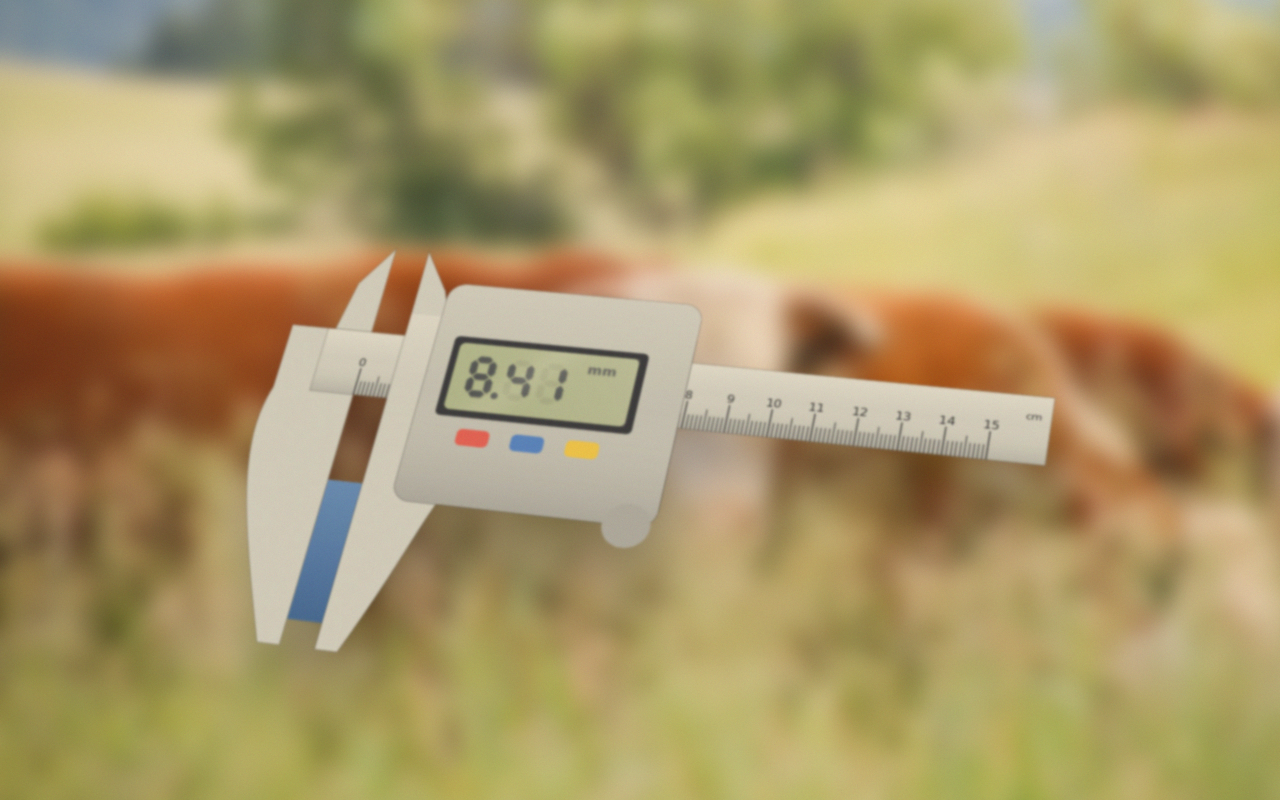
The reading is 8.41 (mm)
